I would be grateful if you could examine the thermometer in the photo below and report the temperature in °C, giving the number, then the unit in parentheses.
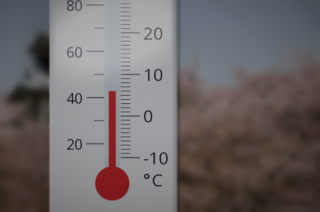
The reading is 6 (°C)
